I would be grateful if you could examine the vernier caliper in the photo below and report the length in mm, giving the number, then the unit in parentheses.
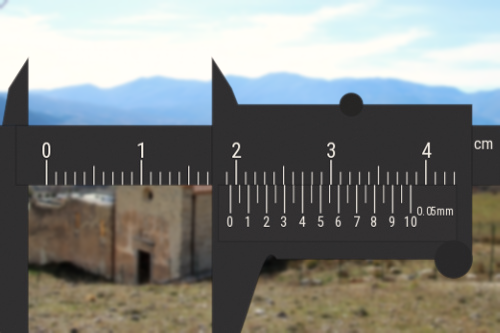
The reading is 19.4 (mm)
